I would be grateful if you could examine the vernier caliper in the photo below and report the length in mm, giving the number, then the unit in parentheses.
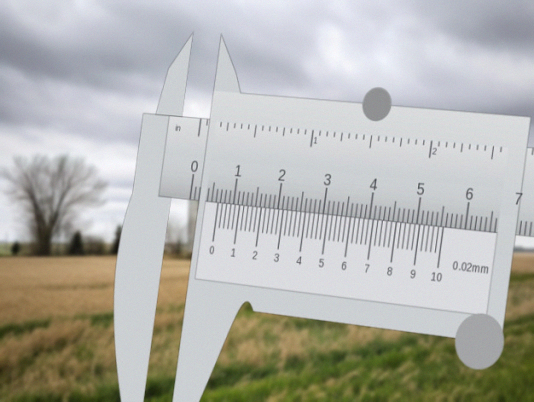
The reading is 6.5 (mm)
